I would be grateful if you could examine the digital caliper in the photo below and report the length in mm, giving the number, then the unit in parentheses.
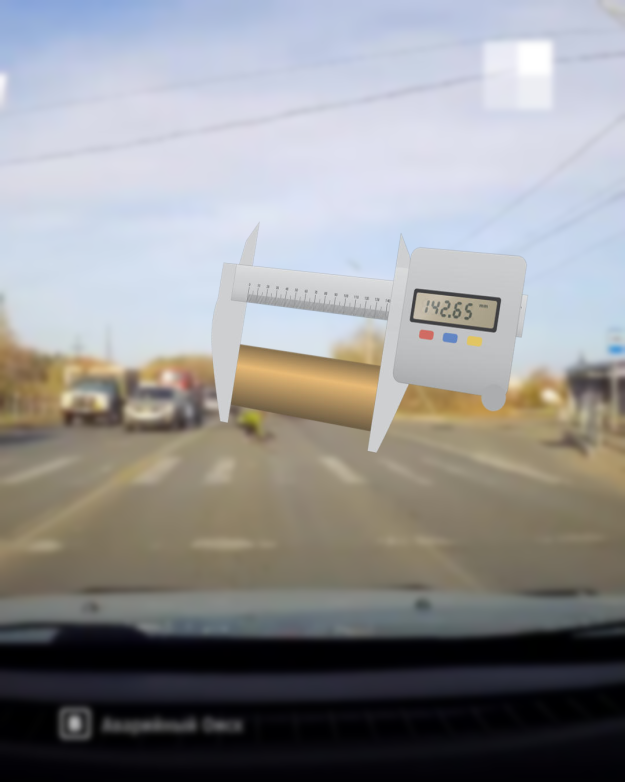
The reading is 142.65 (mm)
